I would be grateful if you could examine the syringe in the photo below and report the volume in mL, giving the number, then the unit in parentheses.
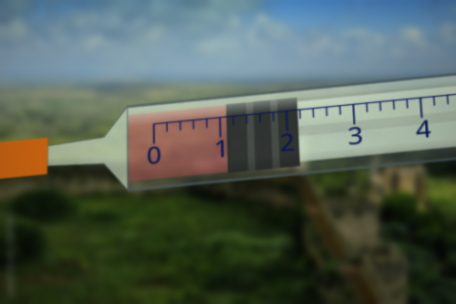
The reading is 1.1 (mL)
